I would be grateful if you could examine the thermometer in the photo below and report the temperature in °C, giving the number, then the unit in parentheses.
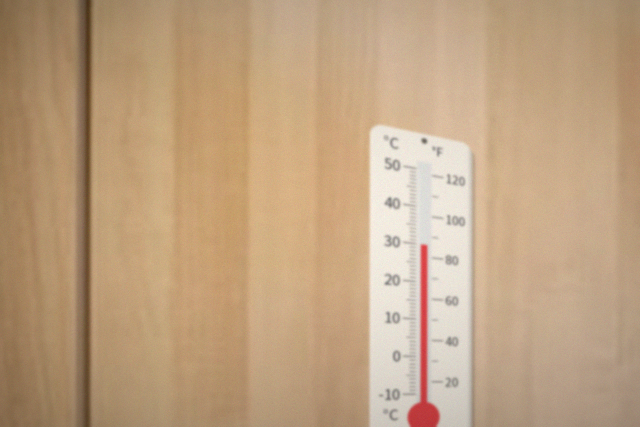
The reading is 30 (°C)
